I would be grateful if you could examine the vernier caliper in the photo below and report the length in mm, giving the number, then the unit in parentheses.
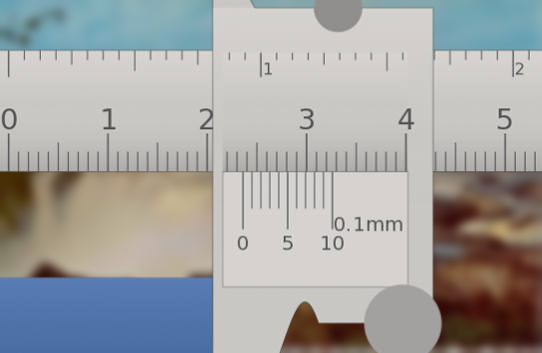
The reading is 23.6 (mm)
